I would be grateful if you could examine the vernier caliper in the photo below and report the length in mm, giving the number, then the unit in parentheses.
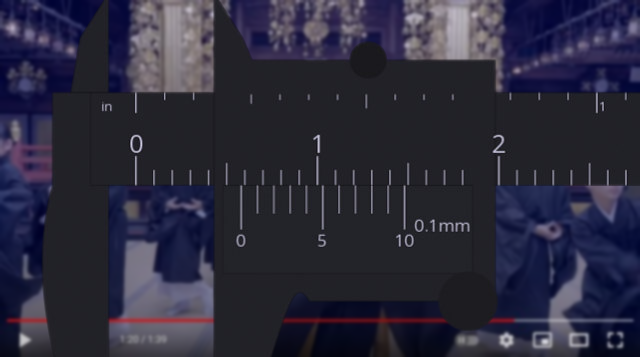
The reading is 5.8 (mm)
